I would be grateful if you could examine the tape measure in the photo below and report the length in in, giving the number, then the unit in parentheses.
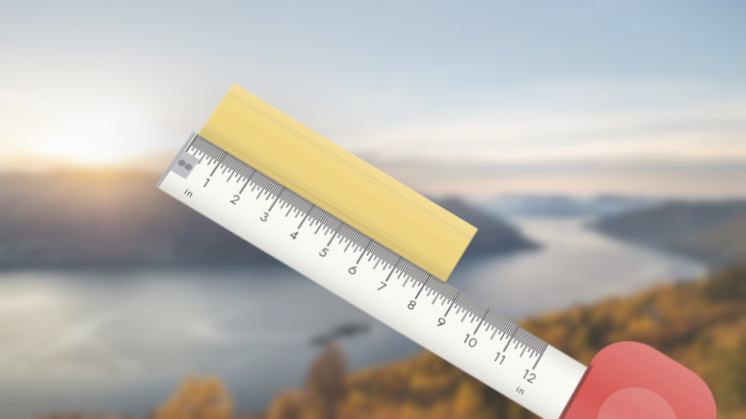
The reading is 8.5 (in)
